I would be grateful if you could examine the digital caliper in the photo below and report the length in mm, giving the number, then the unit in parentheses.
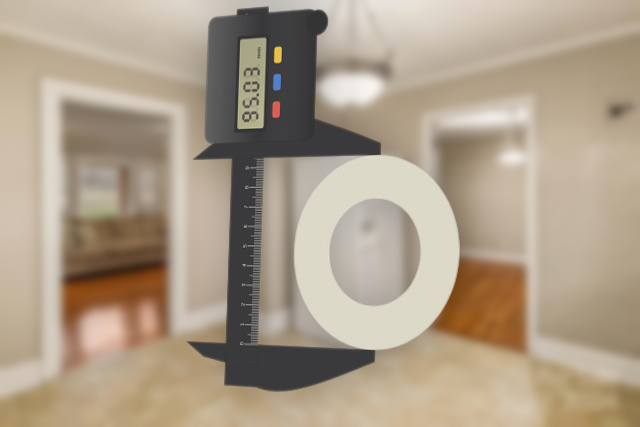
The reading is 95.03 (mm)
